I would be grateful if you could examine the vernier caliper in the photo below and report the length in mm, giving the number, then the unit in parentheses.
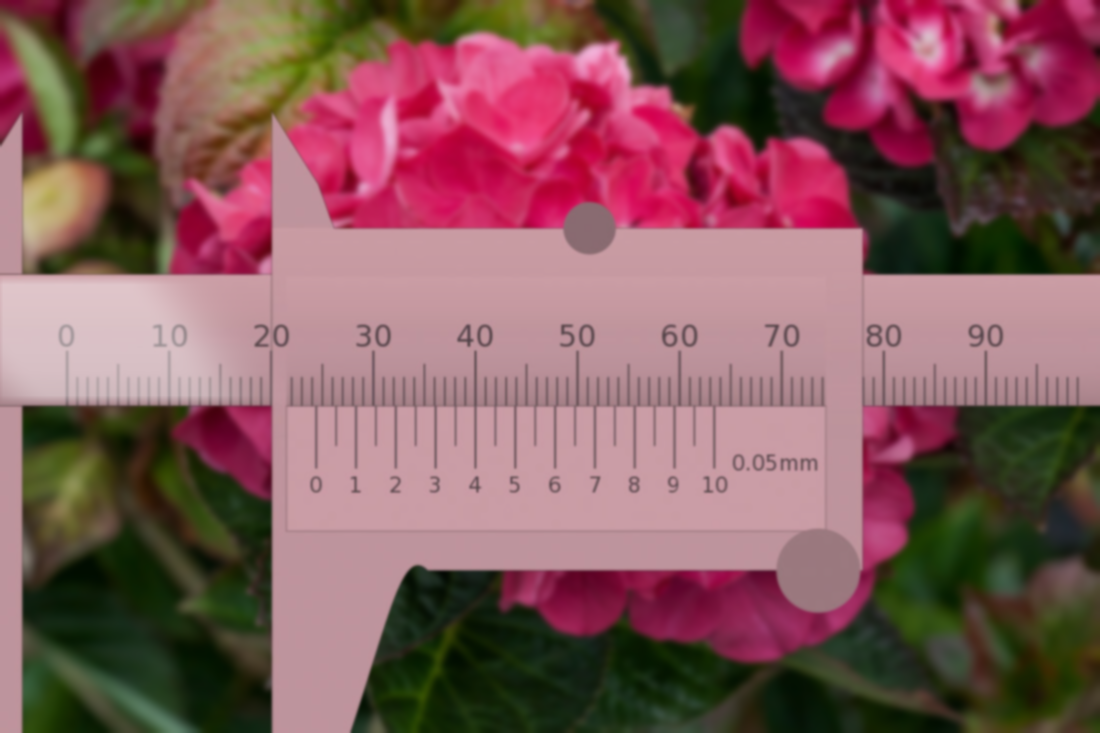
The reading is 24.4 (mm)
